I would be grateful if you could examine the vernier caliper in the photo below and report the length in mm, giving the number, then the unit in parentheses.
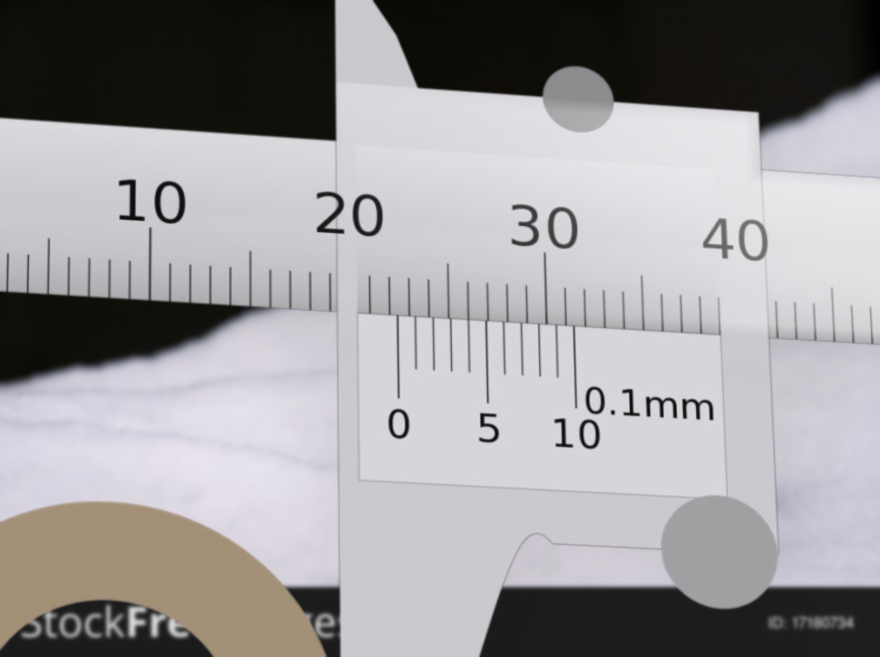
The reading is 22.4 (mm)
